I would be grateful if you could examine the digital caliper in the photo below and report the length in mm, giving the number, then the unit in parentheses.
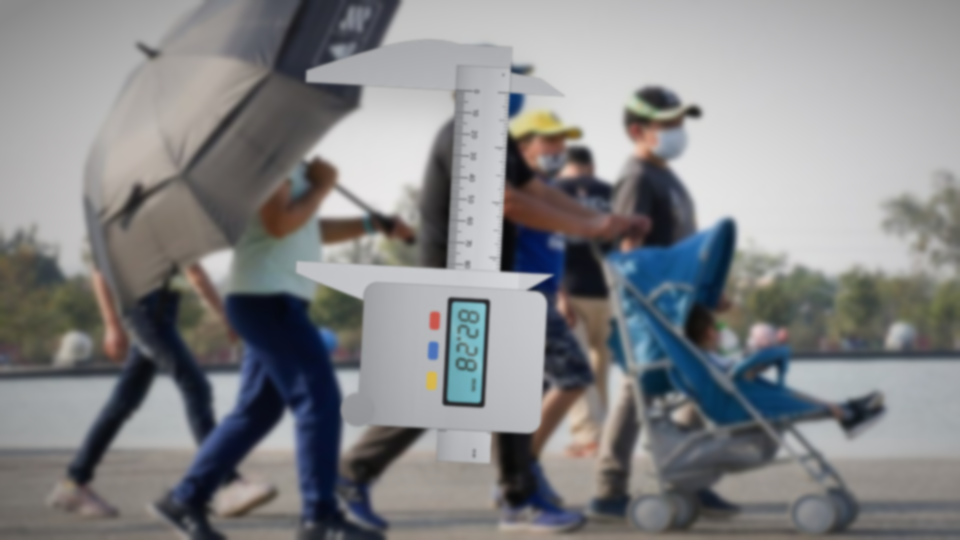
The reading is 82.28 (mm)
